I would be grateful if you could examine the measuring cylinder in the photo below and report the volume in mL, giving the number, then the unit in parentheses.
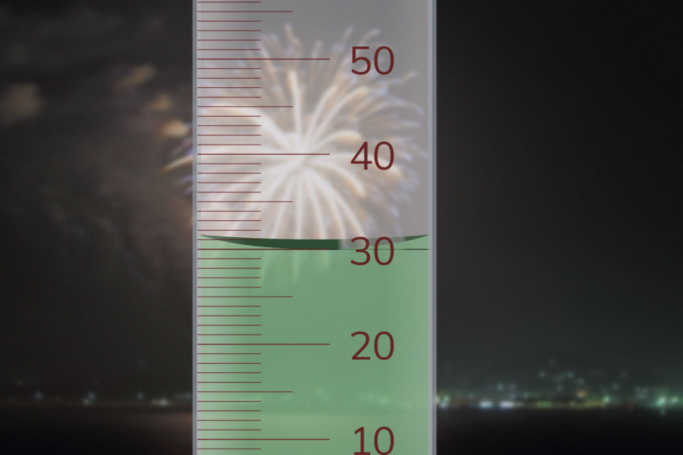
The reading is 30 (mL)
